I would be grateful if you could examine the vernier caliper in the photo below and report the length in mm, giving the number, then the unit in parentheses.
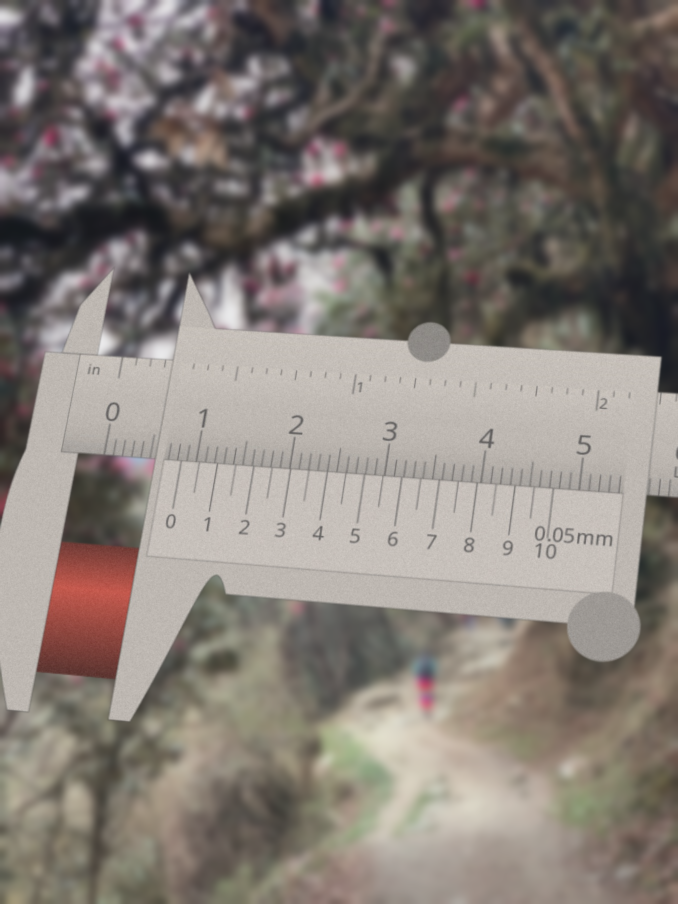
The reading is 8.4 (mm)
